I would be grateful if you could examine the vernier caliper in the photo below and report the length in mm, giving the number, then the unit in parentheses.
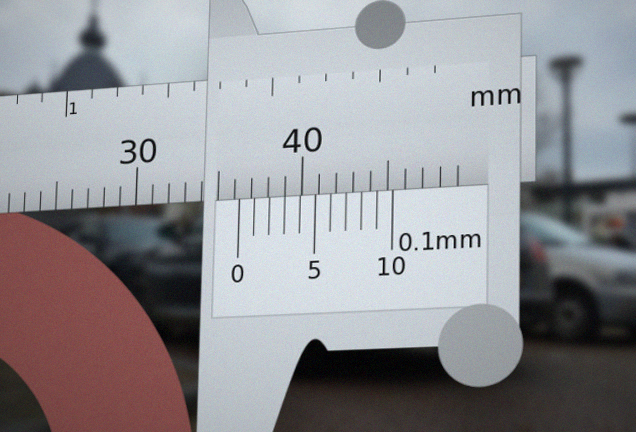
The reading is 36.3 (mm)
